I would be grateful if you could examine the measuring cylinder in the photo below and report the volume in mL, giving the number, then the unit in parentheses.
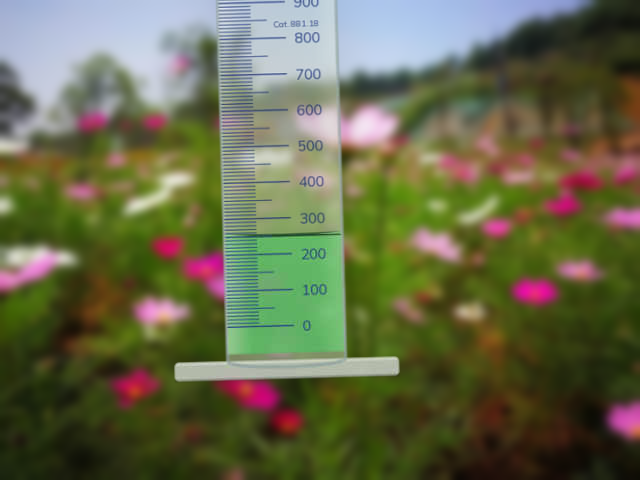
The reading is 250 (mL)
